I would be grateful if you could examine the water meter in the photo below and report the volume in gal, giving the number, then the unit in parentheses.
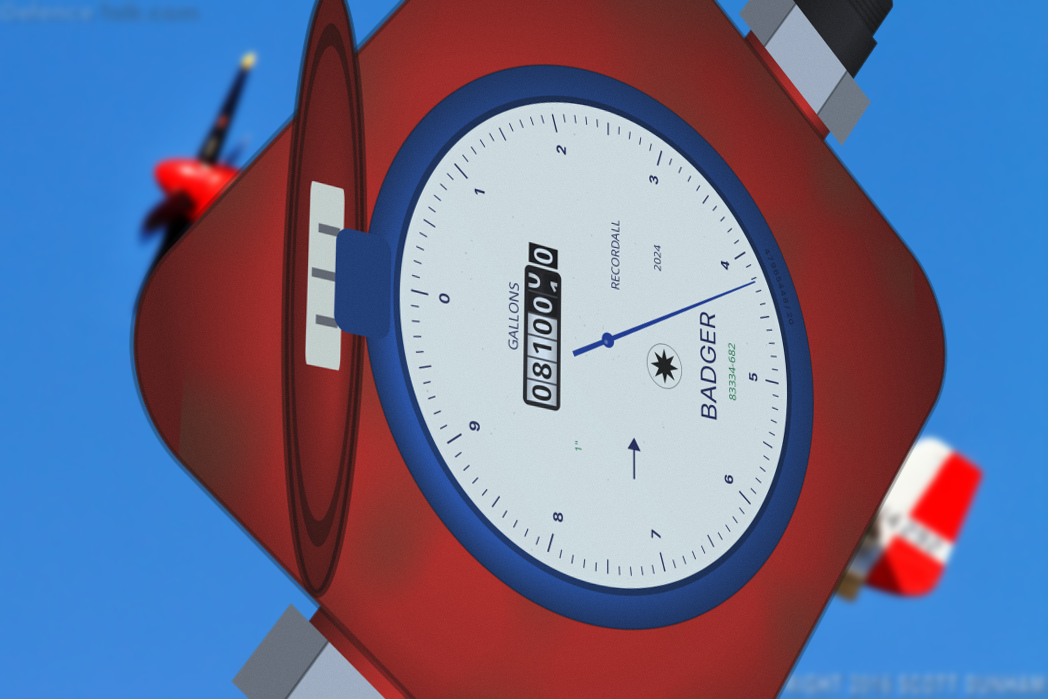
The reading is 810004.2 (gal)
